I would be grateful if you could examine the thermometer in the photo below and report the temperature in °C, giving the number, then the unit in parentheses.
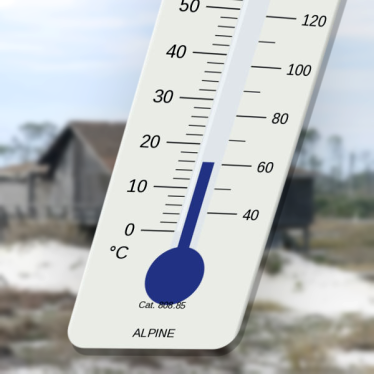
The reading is 16 (°C)
